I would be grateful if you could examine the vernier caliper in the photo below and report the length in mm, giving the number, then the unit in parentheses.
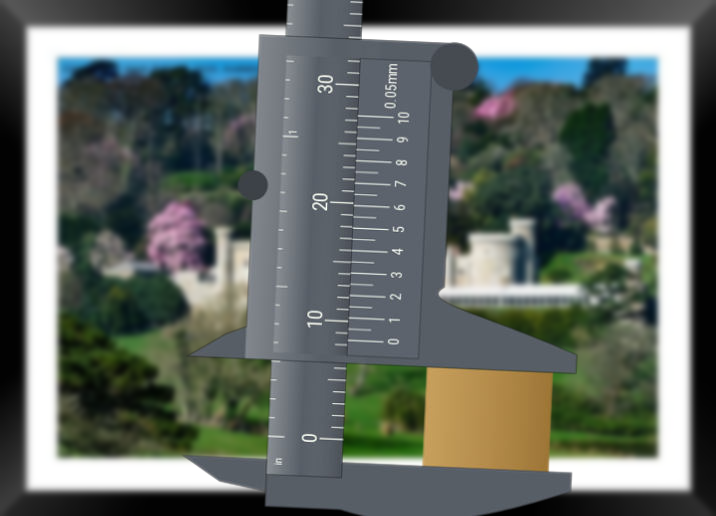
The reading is 8.4 (mm)
